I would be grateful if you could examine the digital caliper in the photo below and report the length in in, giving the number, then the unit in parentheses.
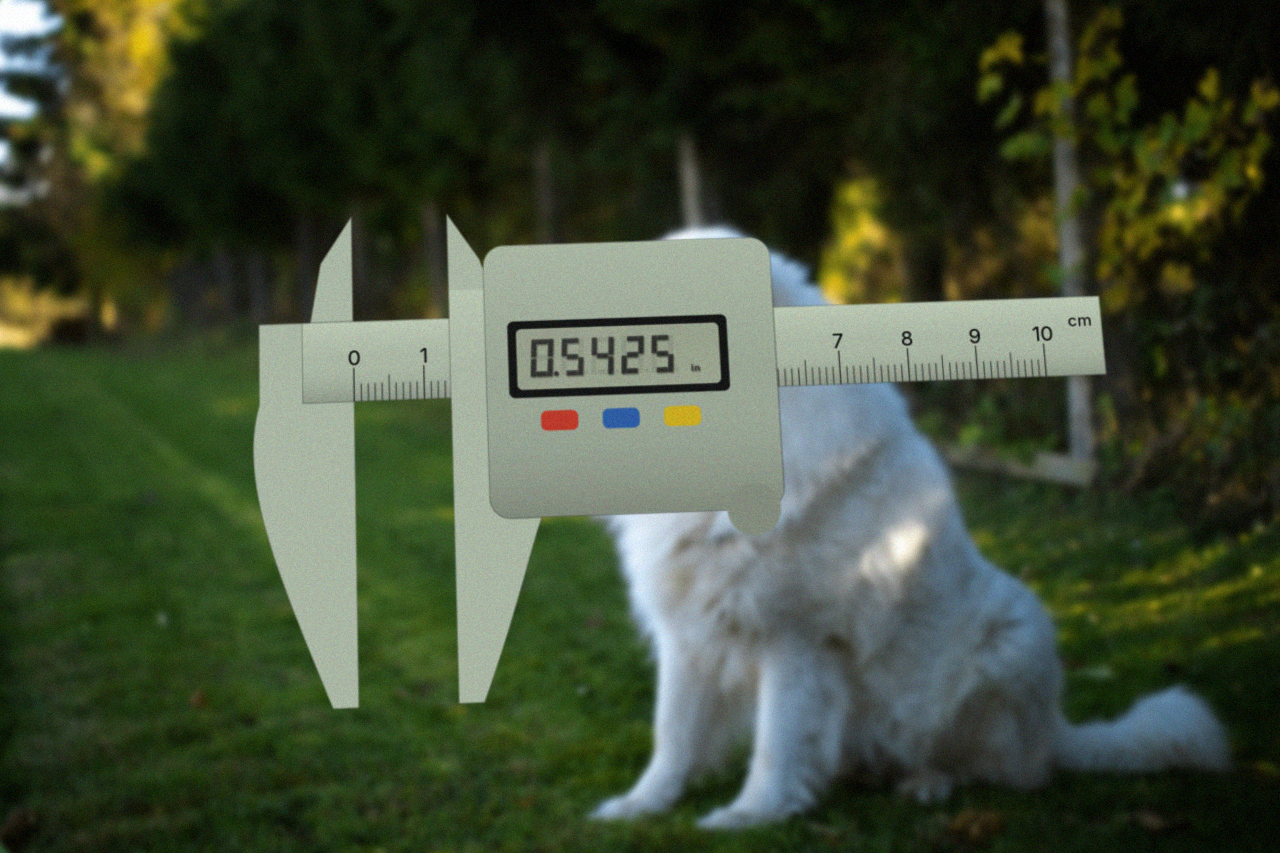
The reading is 0.5425 (in)
